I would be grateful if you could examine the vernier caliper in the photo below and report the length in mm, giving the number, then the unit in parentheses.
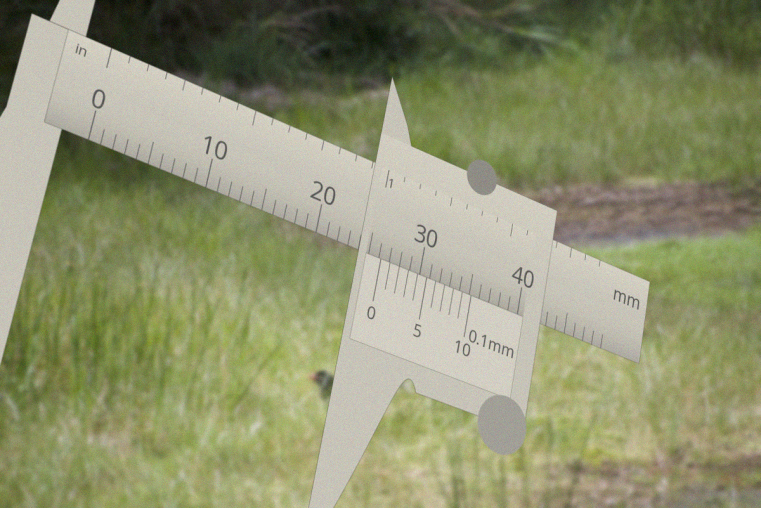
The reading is 26.2 (mm)
